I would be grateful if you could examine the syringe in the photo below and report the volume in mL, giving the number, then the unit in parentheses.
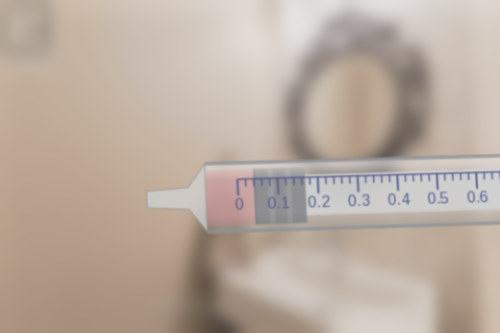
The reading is 0.04 (mL)
